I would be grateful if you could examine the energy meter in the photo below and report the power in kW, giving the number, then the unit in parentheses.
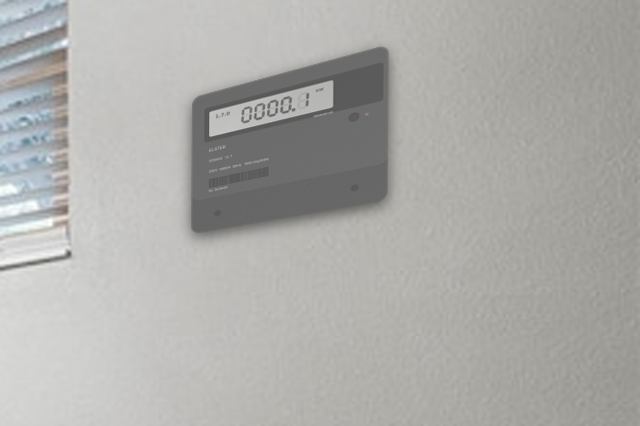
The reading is 0.1 (kW)
